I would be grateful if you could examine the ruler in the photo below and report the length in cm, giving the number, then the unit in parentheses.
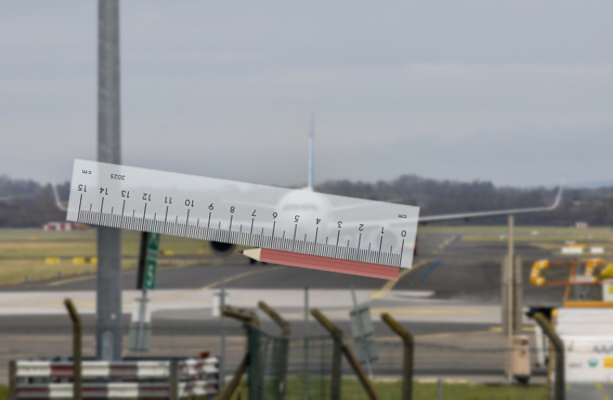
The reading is 7.5 (cm)
